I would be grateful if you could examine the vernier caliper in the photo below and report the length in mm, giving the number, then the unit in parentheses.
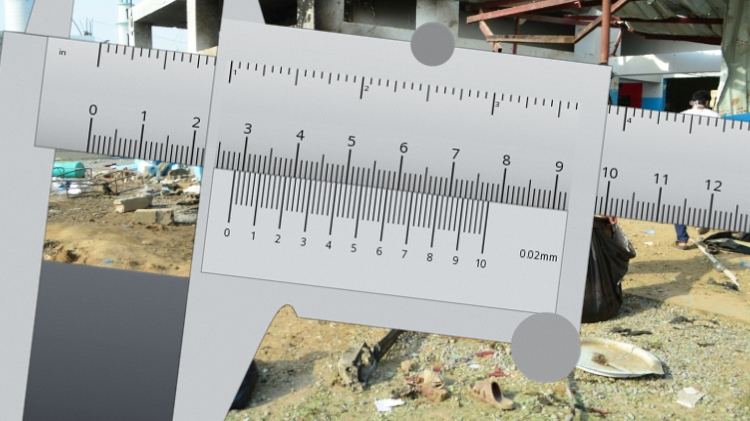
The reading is 28.5 (mm)
